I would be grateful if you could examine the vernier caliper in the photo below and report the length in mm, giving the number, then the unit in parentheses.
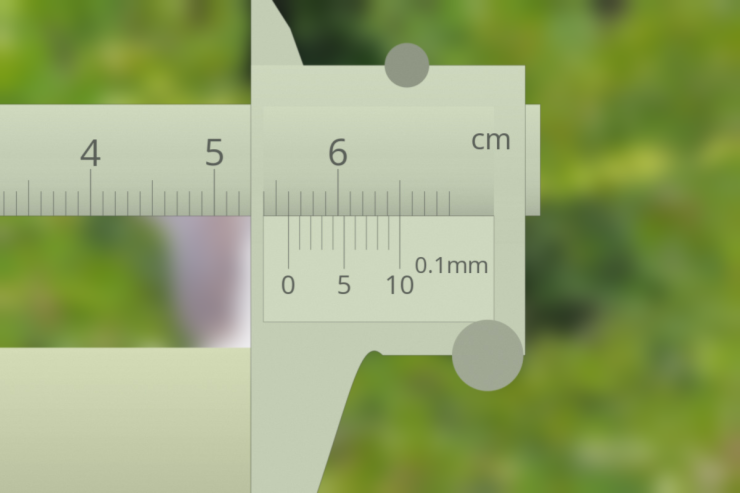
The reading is 56.0 (mm)
